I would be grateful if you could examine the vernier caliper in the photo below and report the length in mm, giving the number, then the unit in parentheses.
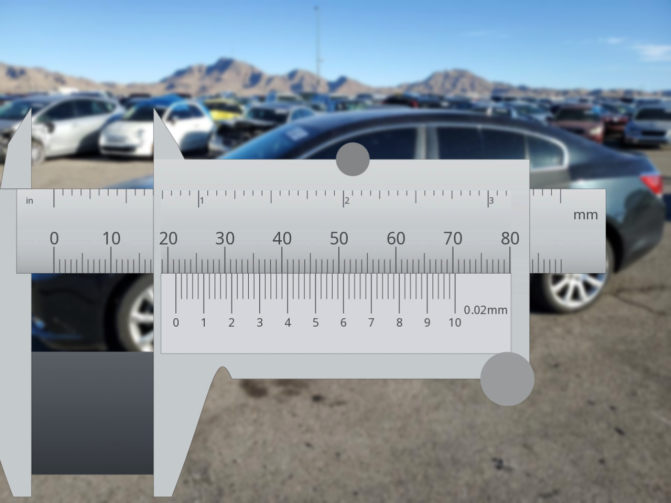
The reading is 21.4 (mm)
